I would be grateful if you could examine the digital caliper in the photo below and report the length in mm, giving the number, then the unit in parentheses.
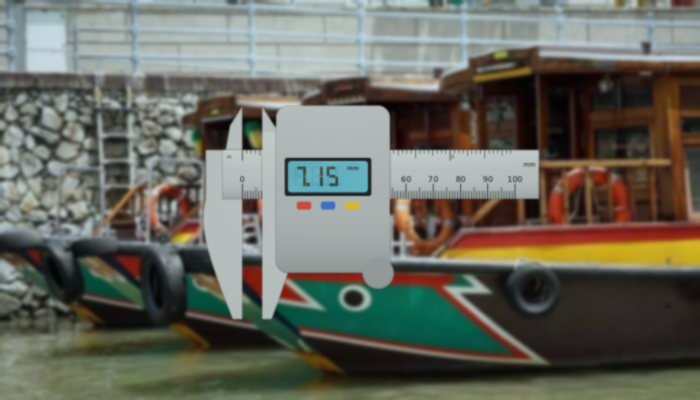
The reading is 7.15 (mm)
